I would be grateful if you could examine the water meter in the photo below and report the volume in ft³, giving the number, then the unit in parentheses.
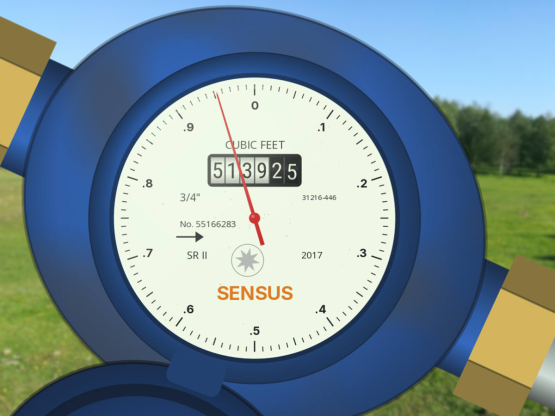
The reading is 513924.95 (ft³)
